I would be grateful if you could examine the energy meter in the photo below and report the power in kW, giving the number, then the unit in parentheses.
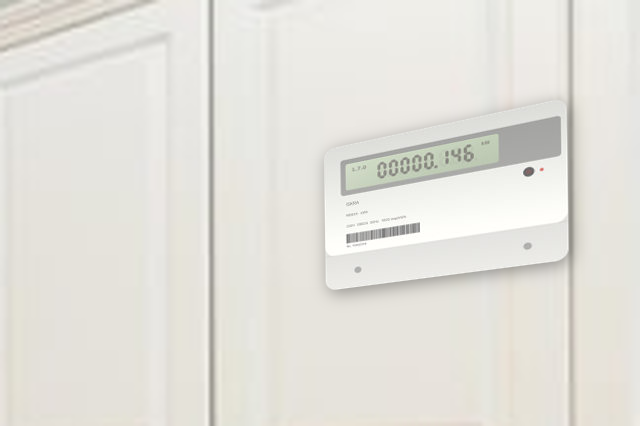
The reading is 0.146 (kW)
